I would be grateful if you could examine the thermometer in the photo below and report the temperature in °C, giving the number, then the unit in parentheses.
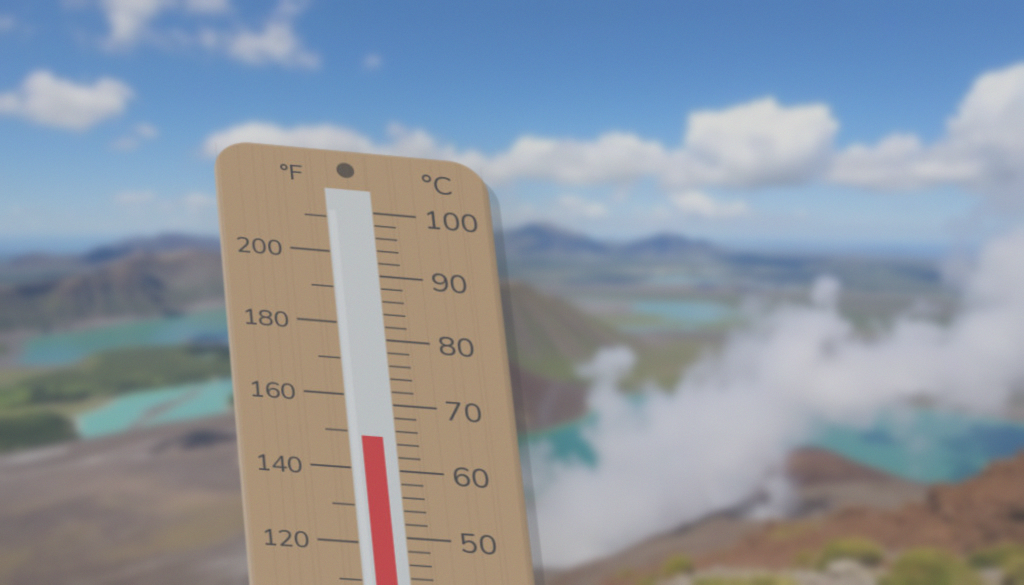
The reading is 65 (°C)
